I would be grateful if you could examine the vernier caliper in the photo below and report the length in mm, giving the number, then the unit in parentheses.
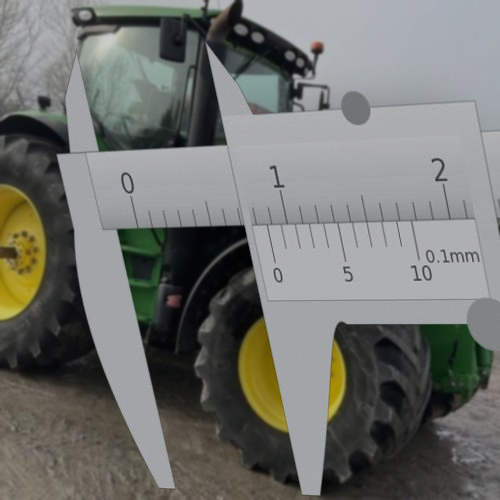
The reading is 8.7 (mm)
